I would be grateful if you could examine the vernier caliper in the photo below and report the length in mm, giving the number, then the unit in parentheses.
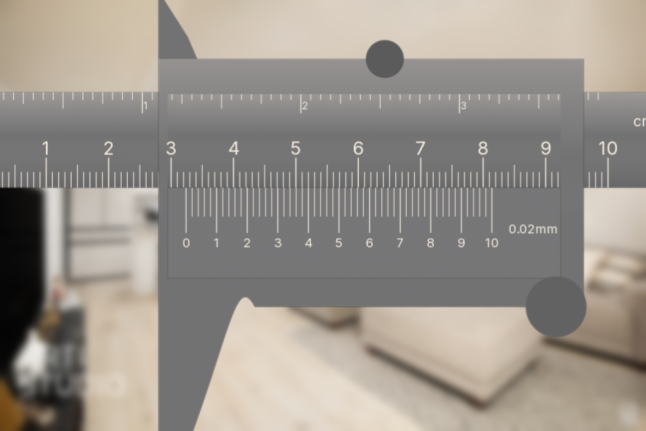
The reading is 32.4 (mm)
